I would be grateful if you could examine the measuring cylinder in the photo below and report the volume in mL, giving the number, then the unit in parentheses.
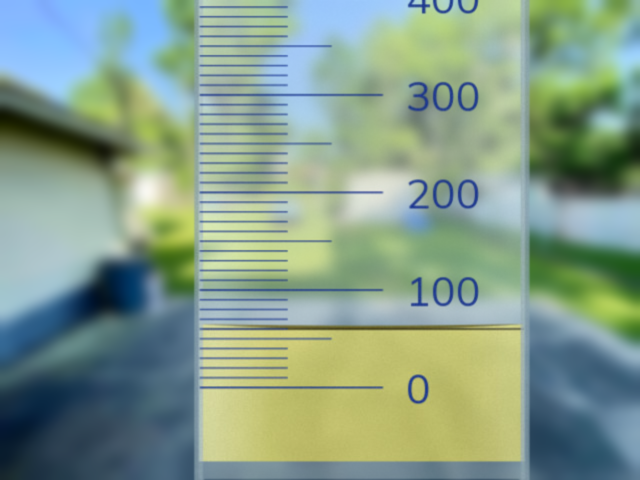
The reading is 60 (mL)
